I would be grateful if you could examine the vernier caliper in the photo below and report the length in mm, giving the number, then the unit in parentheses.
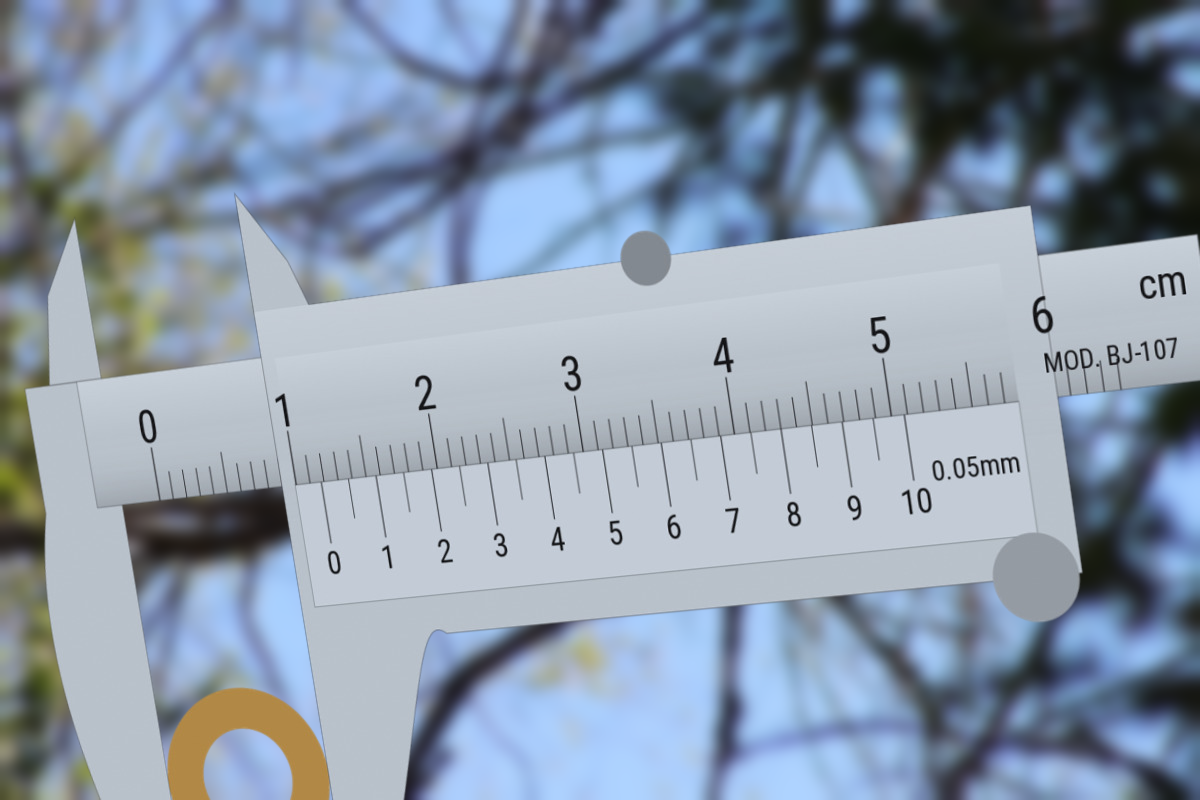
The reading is 11.8 (mm)
